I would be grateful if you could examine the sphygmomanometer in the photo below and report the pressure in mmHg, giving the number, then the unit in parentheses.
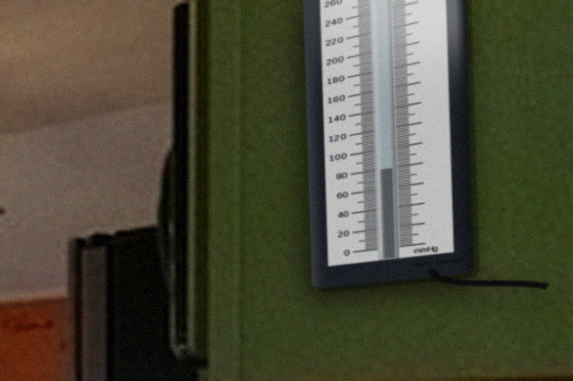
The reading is 80 (mmHg)
